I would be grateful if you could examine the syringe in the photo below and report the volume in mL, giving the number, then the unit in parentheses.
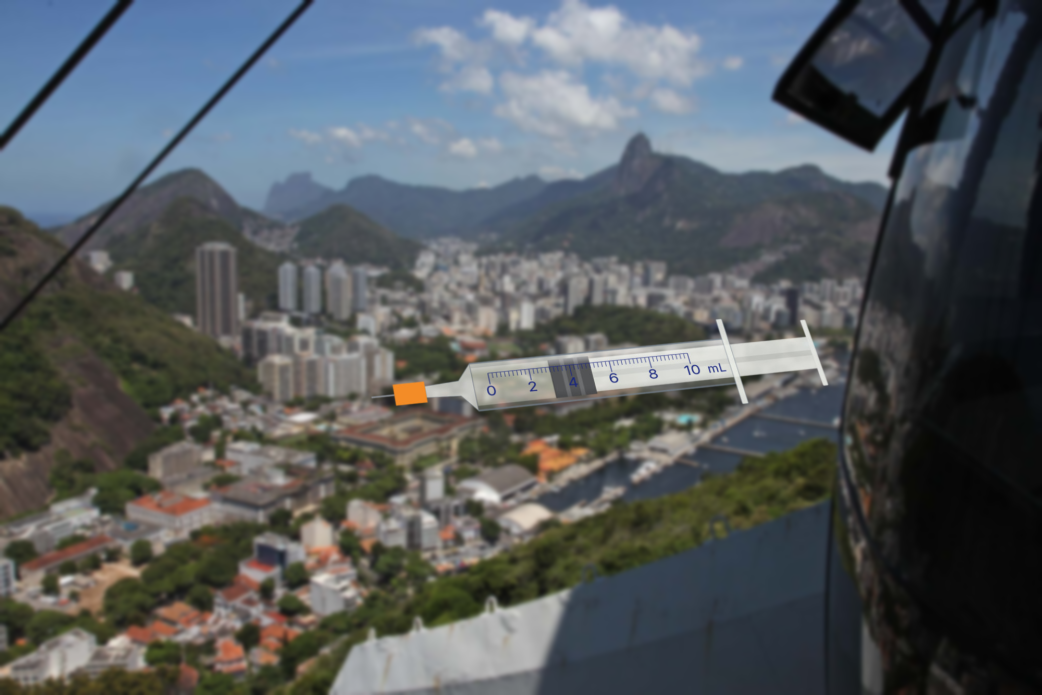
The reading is 3 (mL)
